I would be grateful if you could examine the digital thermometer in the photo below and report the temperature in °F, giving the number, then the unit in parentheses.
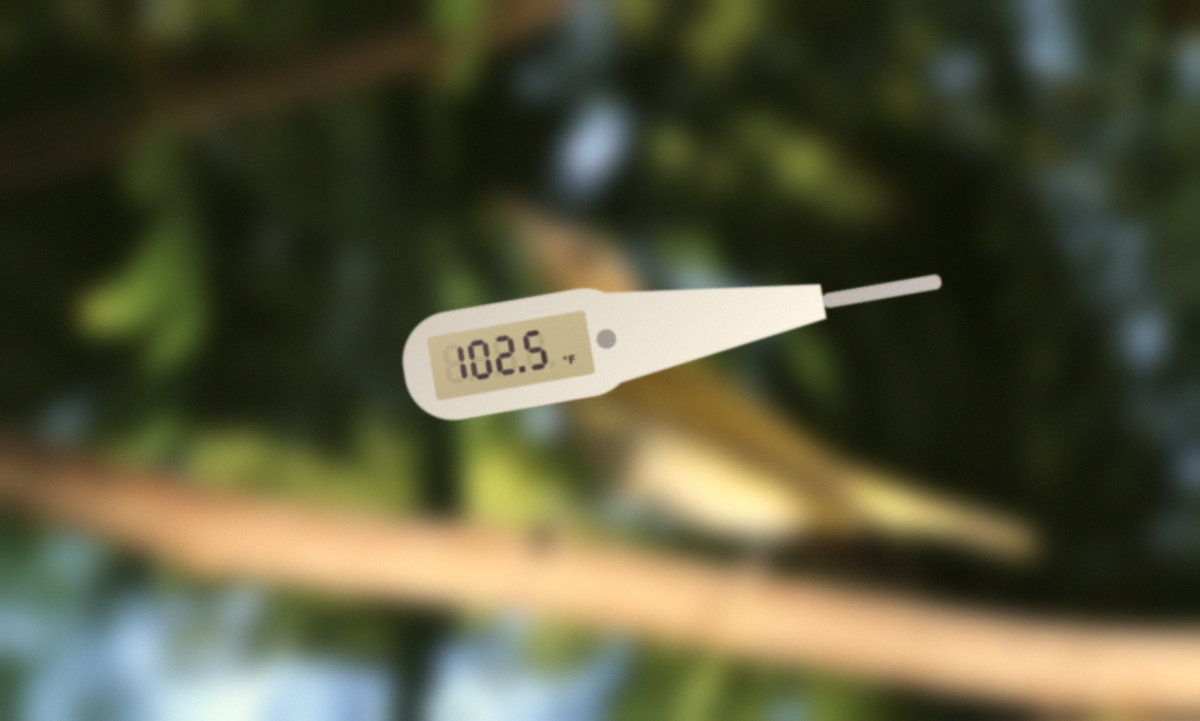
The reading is 102.5 (°F)
